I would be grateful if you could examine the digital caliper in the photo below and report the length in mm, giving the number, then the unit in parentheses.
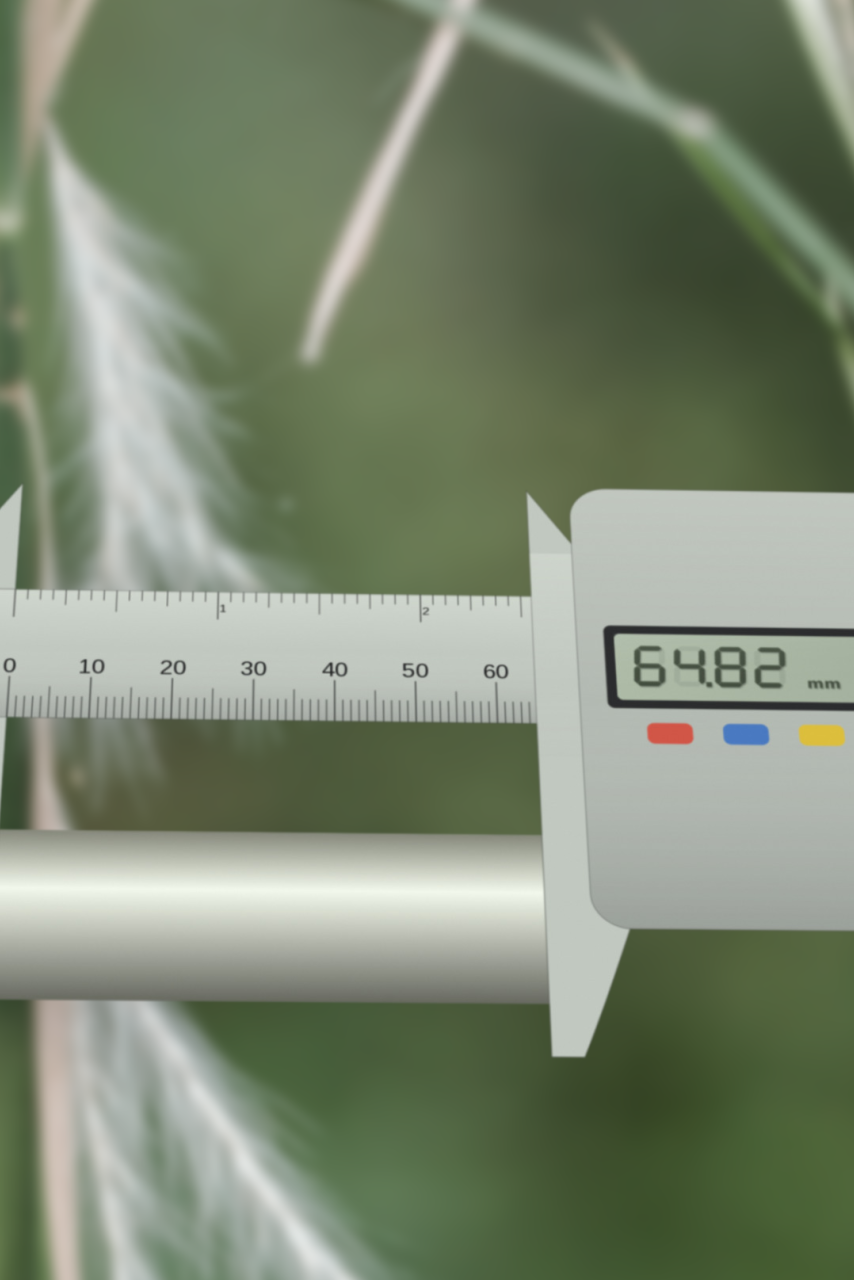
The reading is 64.82 (mm)
